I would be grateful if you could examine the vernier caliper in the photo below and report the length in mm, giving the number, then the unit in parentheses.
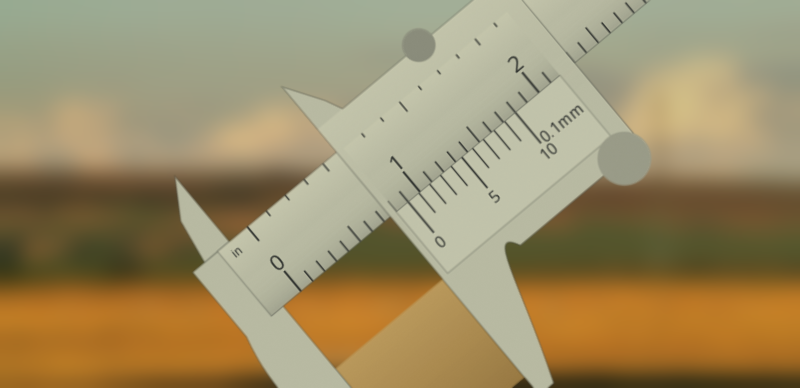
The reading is 9.0 (mm)
